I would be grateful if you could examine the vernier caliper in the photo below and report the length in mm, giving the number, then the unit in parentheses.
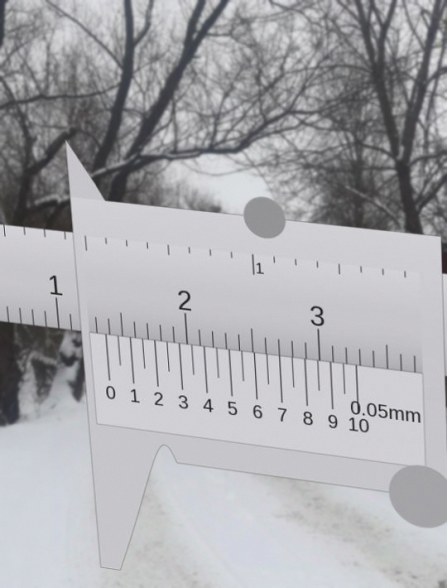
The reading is 13.7 (mm)
